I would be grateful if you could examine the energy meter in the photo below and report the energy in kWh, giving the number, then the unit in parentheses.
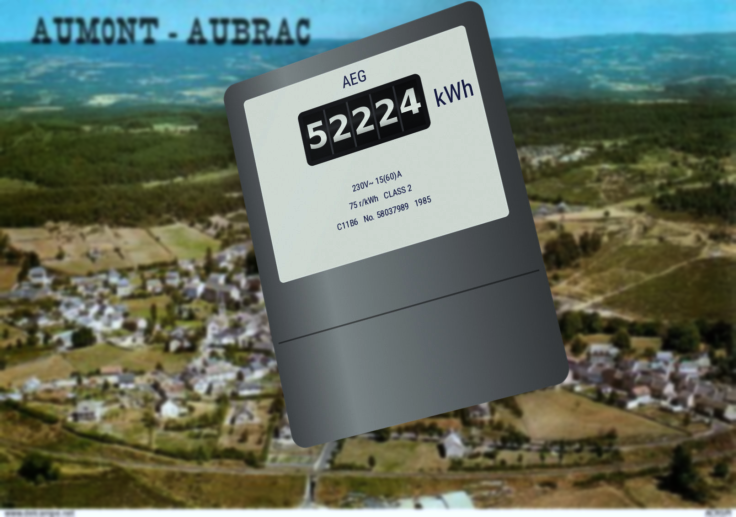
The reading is 52224 (kWh)
